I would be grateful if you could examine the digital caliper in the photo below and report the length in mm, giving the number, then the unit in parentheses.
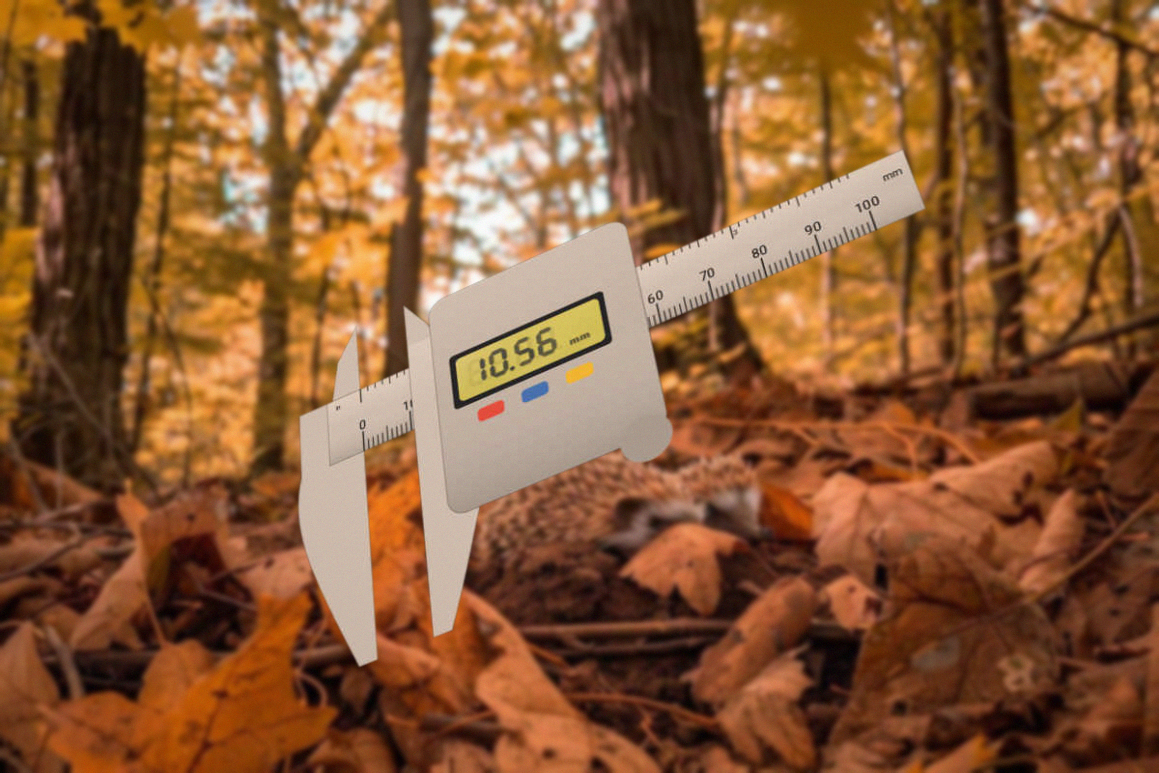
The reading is 10.56 (mm)
